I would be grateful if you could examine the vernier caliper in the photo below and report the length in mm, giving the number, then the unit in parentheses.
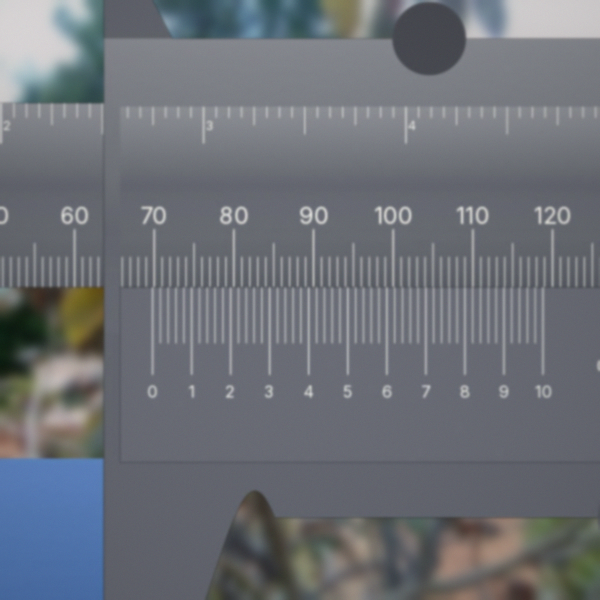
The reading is 69.8 (mm)
